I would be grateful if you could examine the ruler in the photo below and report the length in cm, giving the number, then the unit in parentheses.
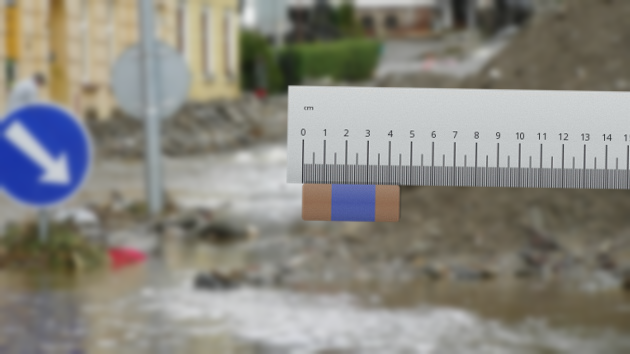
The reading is 4.5 (cm)
